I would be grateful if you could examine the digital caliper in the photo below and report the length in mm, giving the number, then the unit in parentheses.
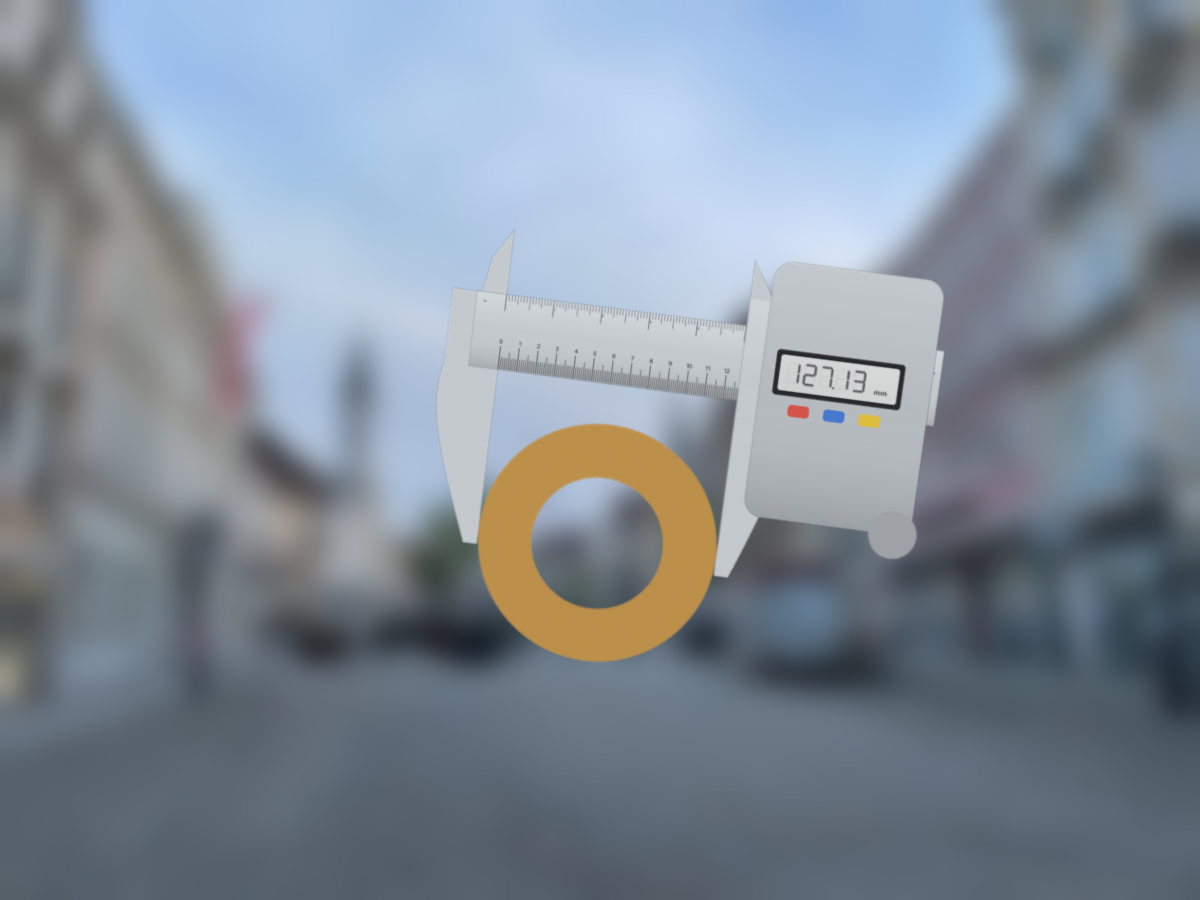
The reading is 127.13 (mm)
